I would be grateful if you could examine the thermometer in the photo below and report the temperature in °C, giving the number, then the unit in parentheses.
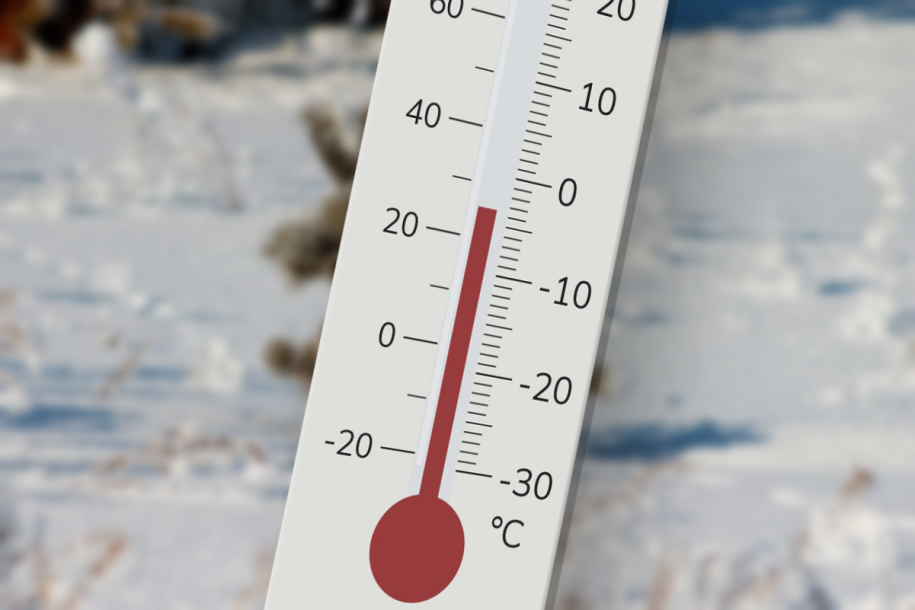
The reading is -3.5 (°C)
